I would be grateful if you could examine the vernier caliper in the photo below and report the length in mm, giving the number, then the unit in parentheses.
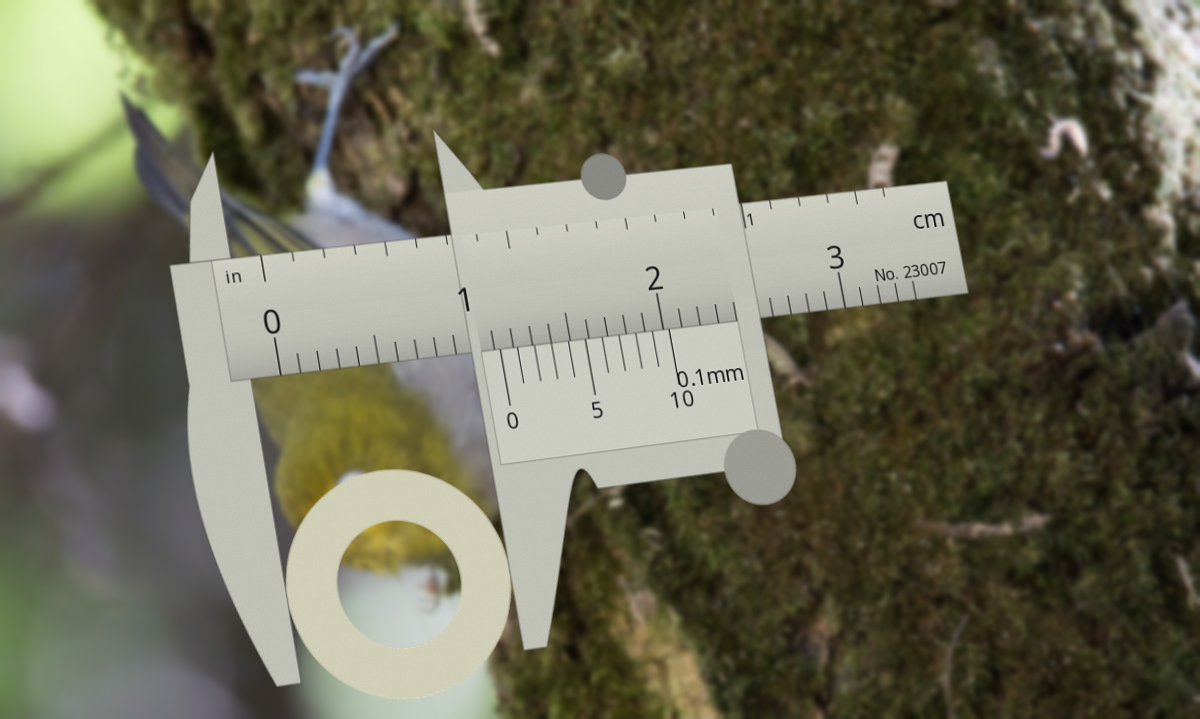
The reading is 11.3 (mm)
